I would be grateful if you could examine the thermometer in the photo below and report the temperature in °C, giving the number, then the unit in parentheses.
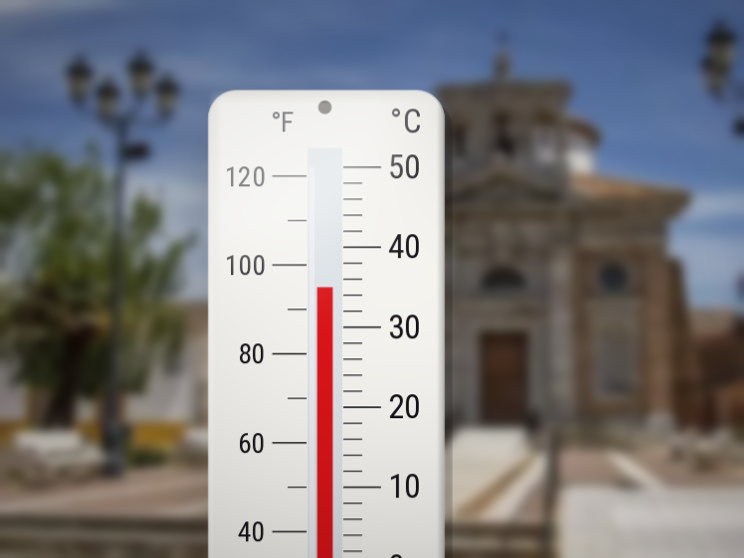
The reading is 35 (°C)
